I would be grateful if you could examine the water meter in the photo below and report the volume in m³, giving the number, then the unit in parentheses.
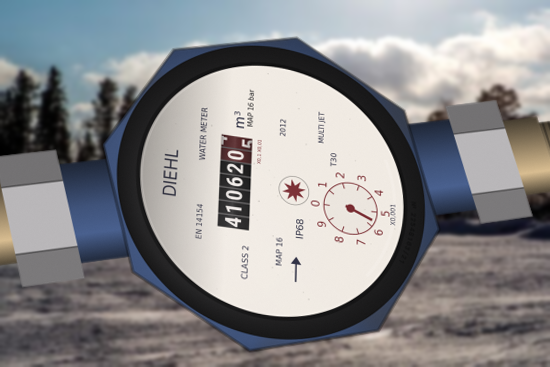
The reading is 41062.045 (m³)
